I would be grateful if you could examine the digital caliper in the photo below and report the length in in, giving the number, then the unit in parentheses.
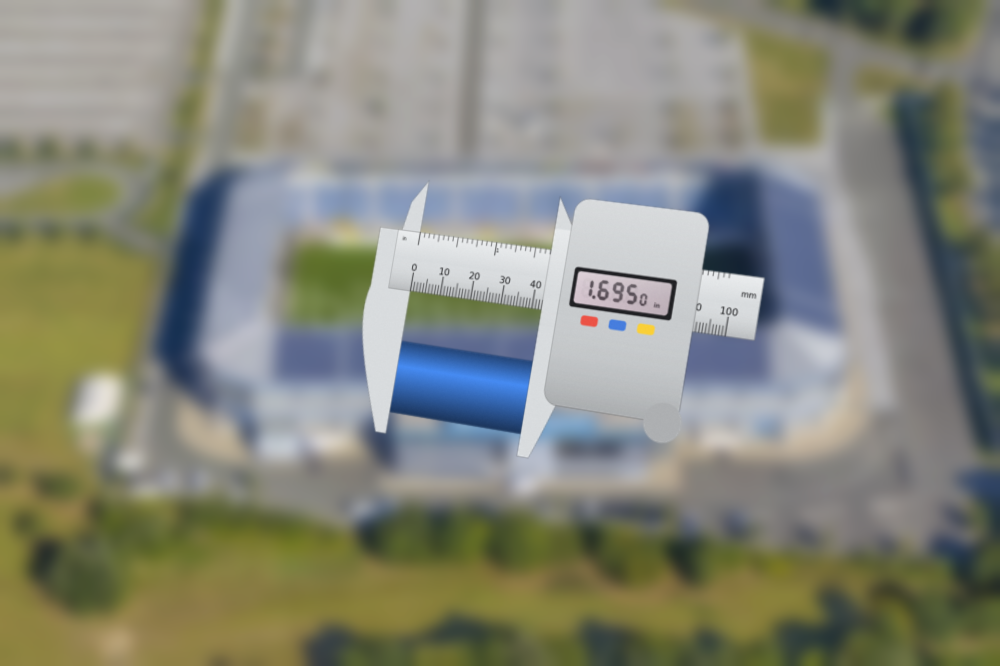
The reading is 1.6950 (in)
